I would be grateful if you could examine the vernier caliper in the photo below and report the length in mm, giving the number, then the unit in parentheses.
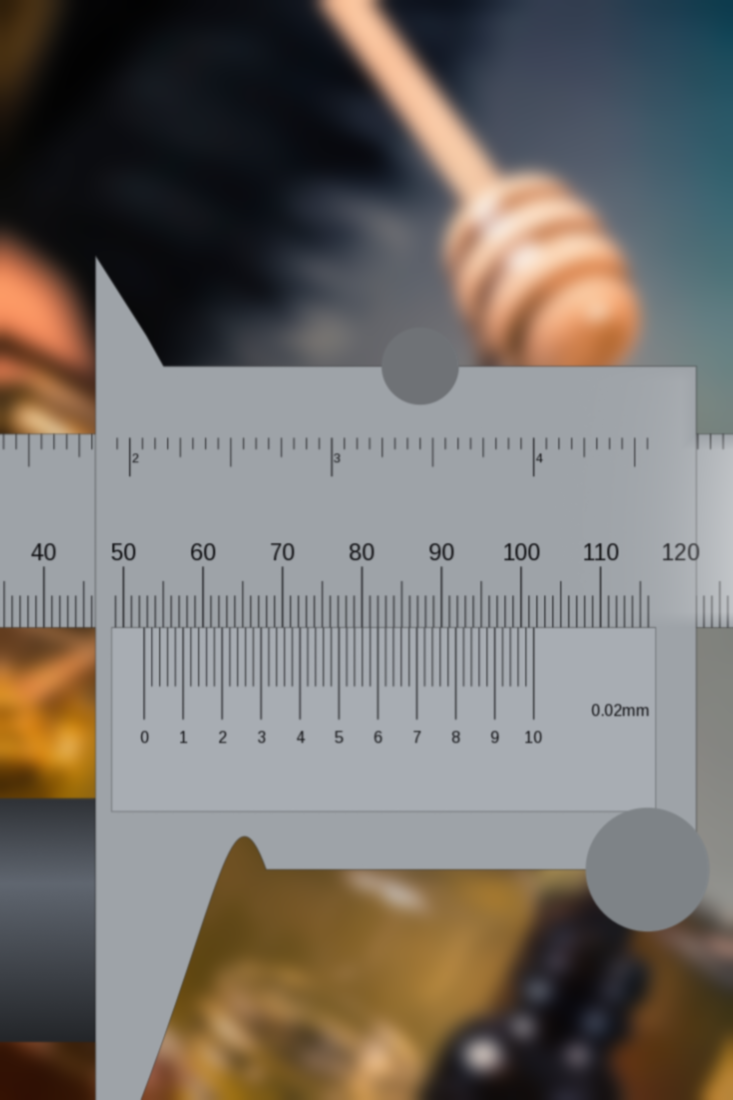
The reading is 52.6 (mm)
